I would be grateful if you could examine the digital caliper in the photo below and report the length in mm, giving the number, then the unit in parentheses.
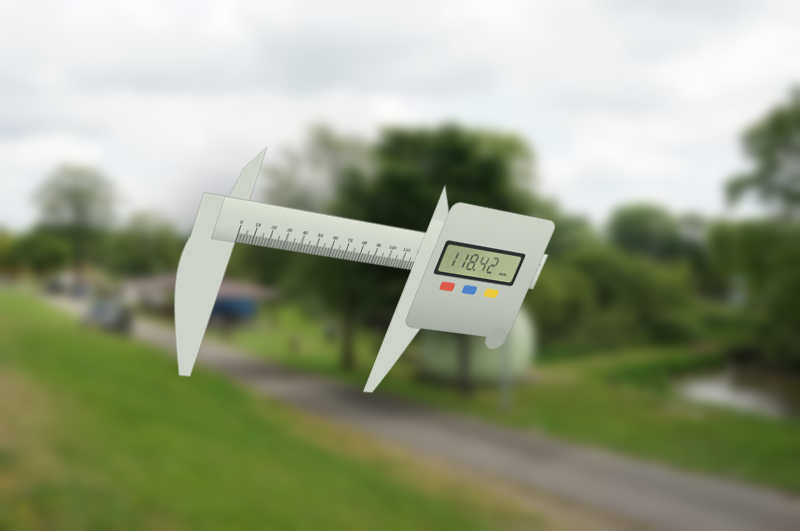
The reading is 118.42 (mm)
